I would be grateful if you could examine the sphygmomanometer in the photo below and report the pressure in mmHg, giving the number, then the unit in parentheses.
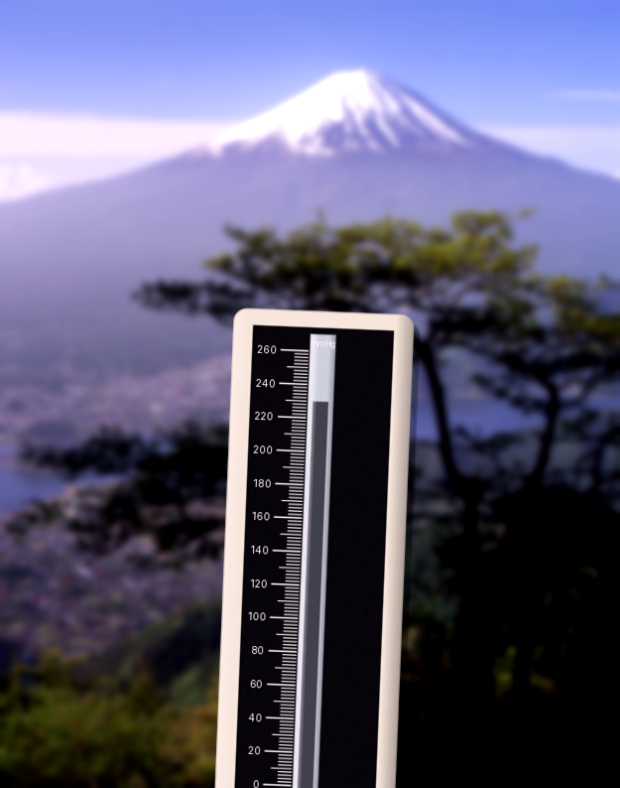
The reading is 230 (mmHg)
